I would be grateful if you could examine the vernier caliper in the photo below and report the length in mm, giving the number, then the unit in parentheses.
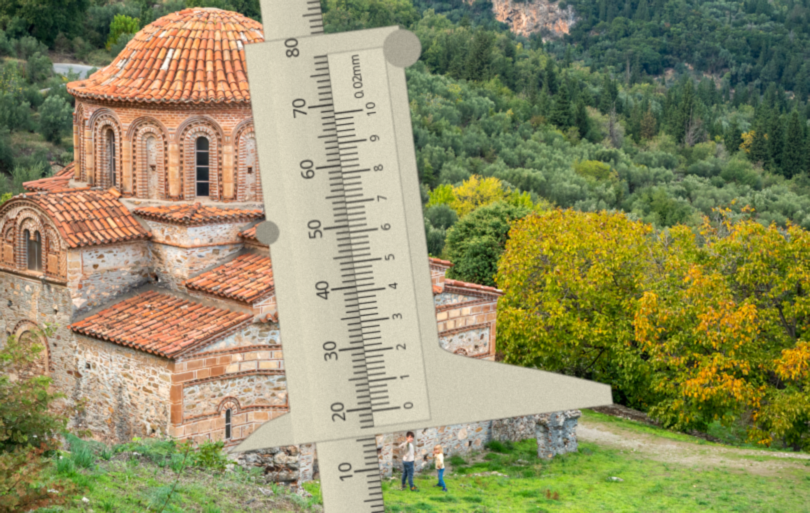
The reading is 19.5 (mm)
